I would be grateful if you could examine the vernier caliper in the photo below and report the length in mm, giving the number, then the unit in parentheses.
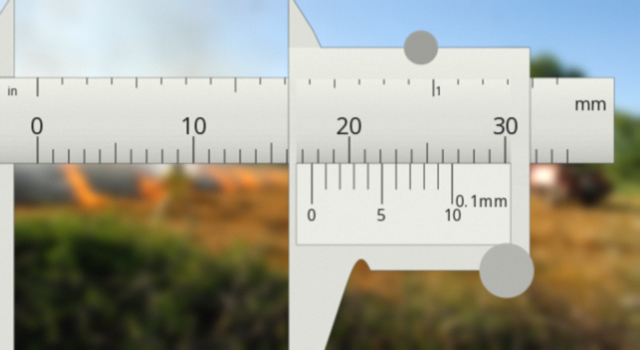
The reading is 17.6 (mm)
